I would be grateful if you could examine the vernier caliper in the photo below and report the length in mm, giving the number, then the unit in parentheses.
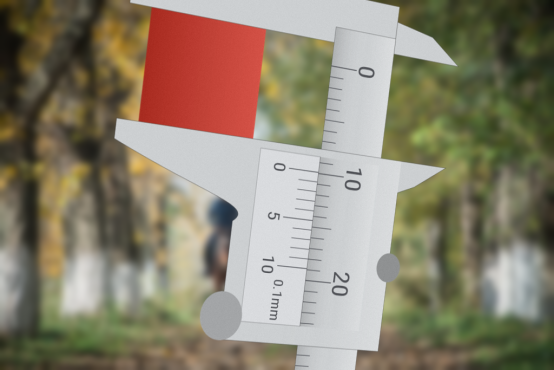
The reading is 9.9 (mm)
